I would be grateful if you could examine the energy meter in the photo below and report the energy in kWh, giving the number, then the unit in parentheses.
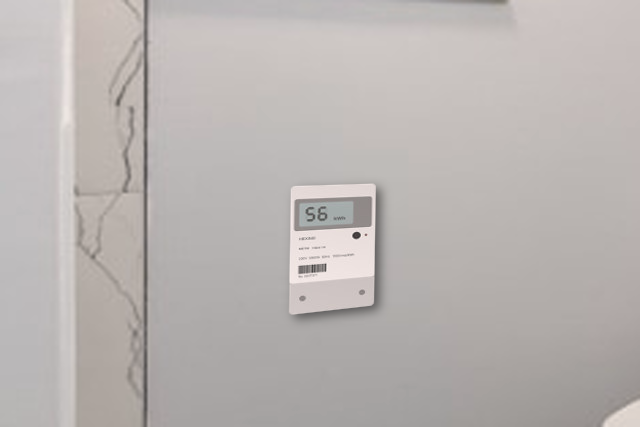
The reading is 56 (kWh)
